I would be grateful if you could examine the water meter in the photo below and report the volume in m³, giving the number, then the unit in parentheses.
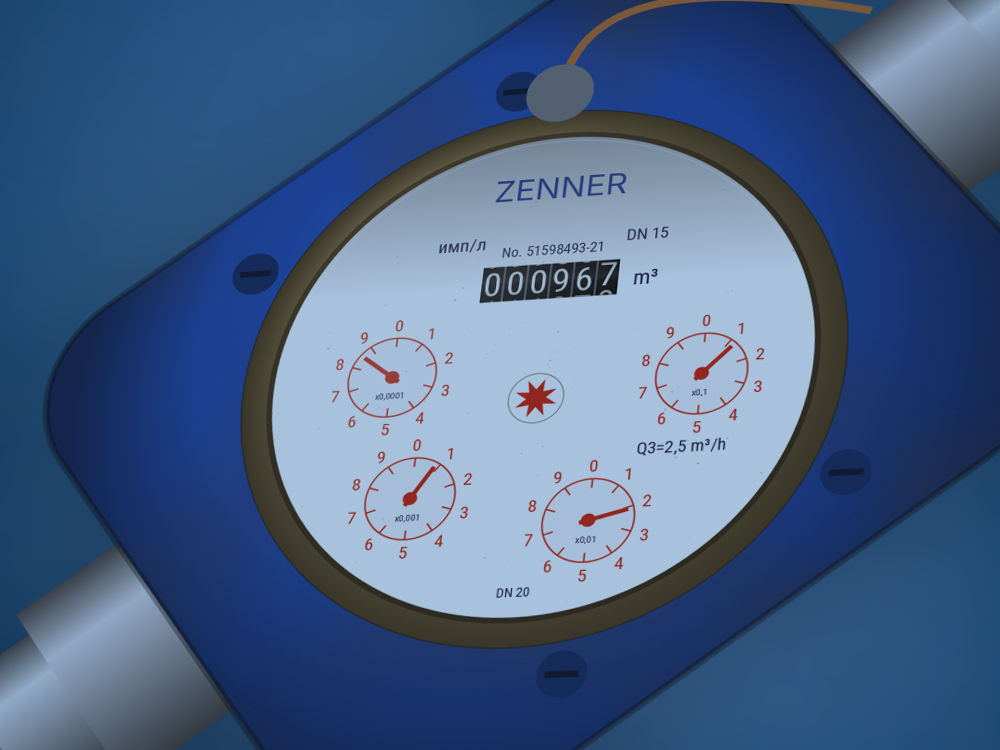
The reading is 967.1208 (m³)
